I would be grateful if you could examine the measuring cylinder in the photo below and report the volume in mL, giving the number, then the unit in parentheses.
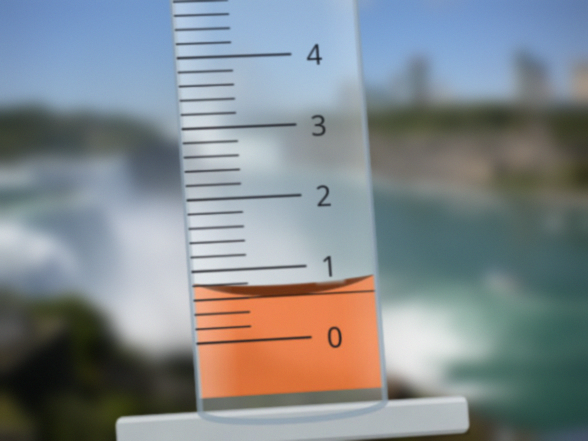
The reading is 0.6 (mL)
